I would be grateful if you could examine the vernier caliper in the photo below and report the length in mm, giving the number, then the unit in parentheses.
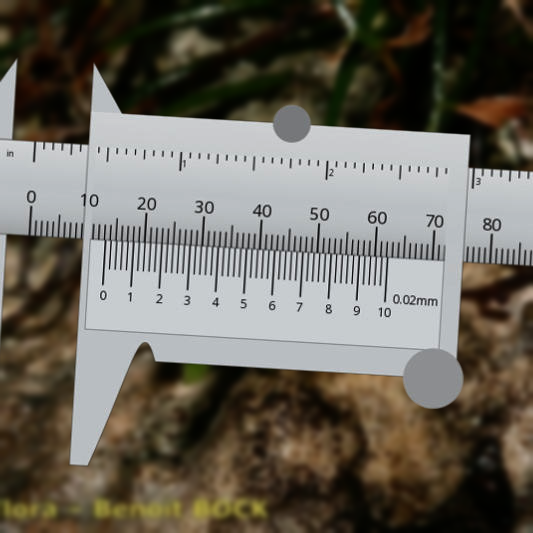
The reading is 13.2 (mm)
